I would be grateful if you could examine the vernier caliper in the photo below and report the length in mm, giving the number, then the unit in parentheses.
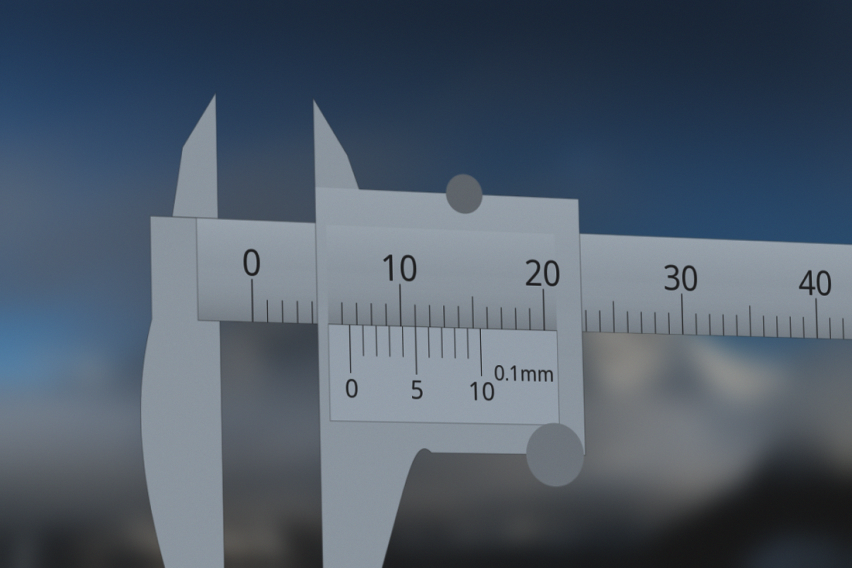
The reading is 6.5 (mm)
